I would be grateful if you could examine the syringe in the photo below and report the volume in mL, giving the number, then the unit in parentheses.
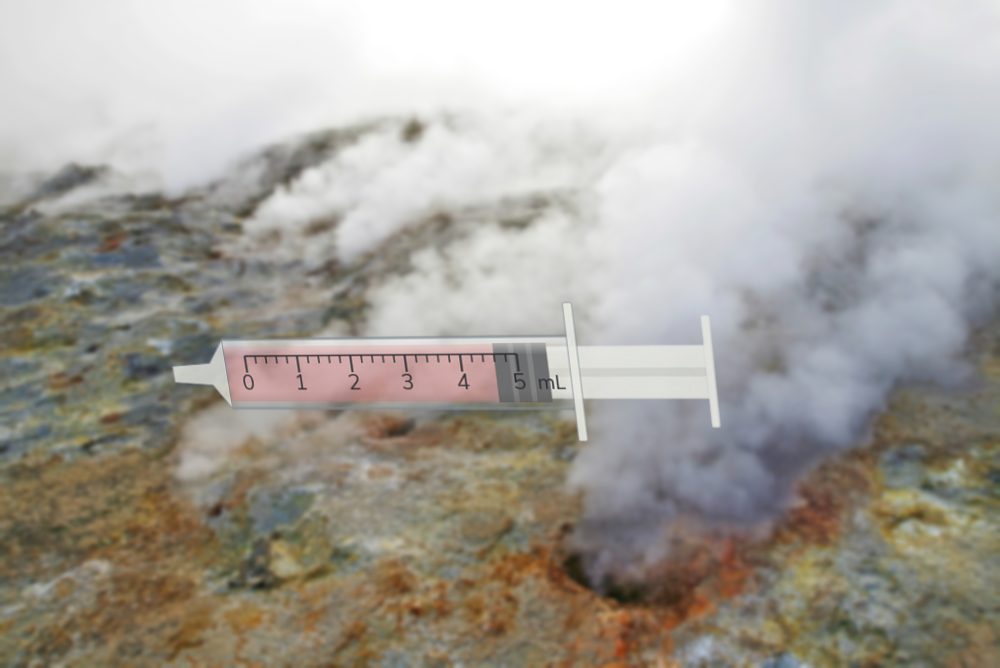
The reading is 4.6 (mL)
